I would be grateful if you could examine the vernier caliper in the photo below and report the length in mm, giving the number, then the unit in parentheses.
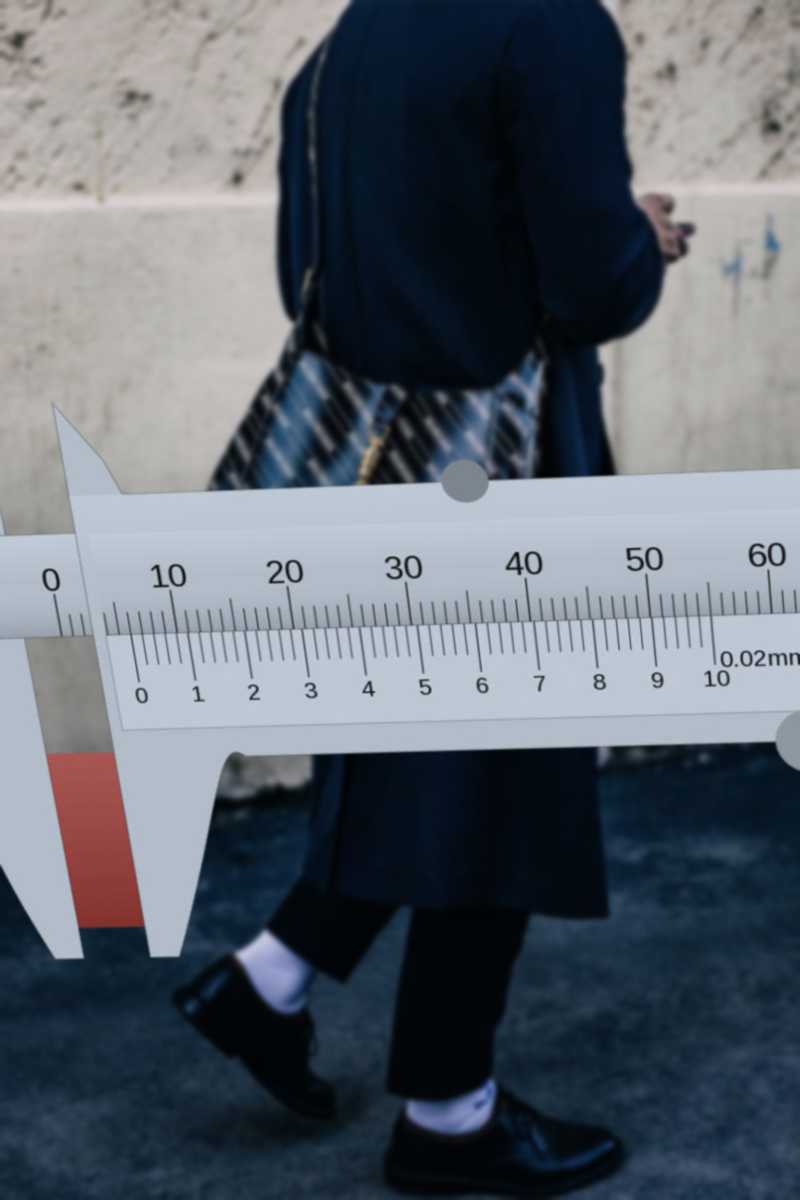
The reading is 6.0 (mm)
